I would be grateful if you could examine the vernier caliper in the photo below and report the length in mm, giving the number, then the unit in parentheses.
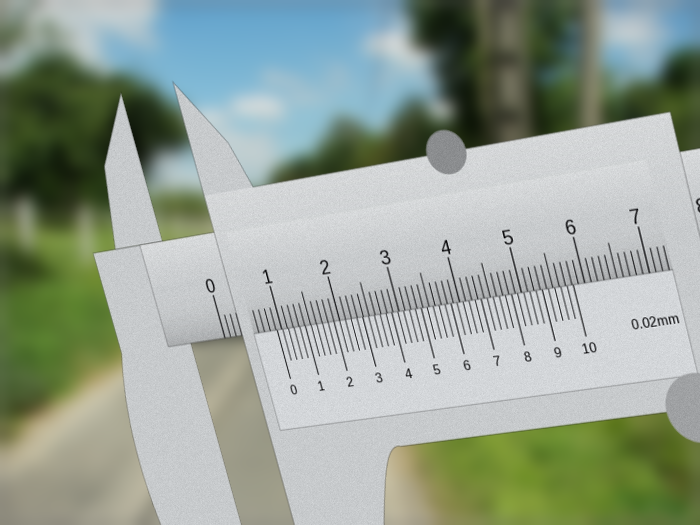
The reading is 9.2 (mm)
